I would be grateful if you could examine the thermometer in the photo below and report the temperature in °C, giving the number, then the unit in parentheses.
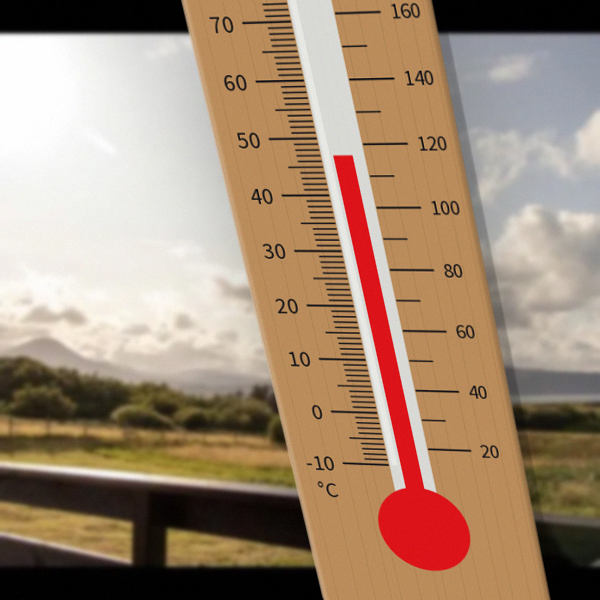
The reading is 47 (°C)
